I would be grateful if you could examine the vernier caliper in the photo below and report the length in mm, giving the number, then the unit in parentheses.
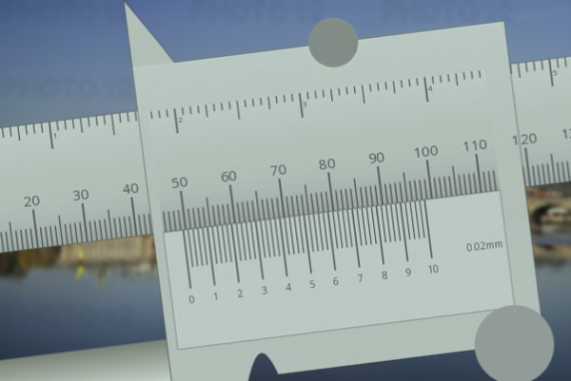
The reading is 49.5 (mm)
